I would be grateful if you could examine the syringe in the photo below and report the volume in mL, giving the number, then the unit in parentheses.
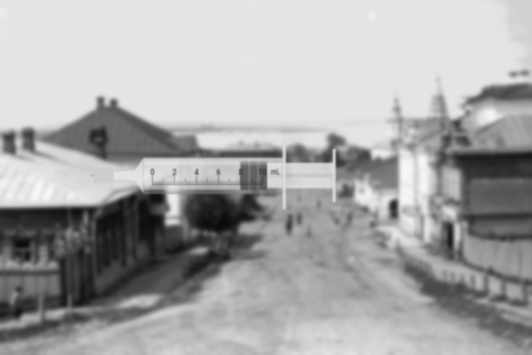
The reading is 8 (mL)
